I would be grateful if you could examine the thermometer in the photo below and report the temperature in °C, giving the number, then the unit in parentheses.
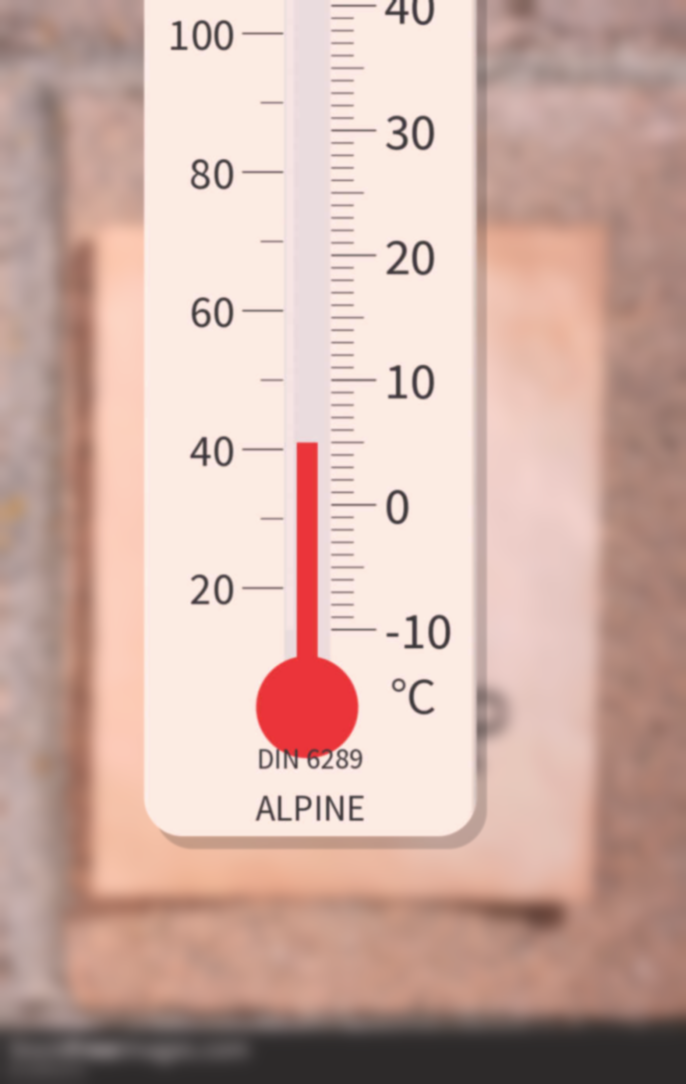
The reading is 5 (°C)
